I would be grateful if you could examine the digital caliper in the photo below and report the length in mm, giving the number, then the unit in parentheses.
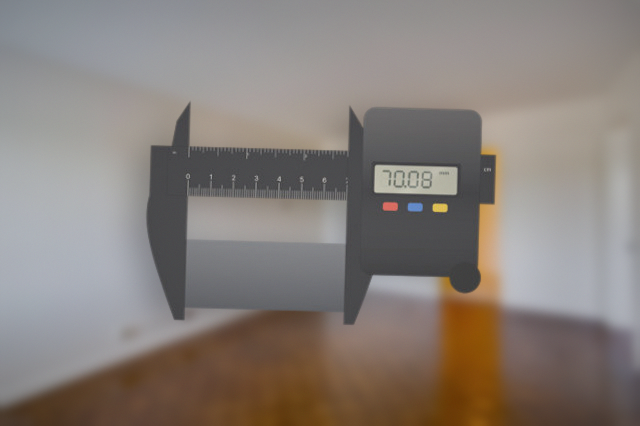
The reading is 70.08 (mm)
